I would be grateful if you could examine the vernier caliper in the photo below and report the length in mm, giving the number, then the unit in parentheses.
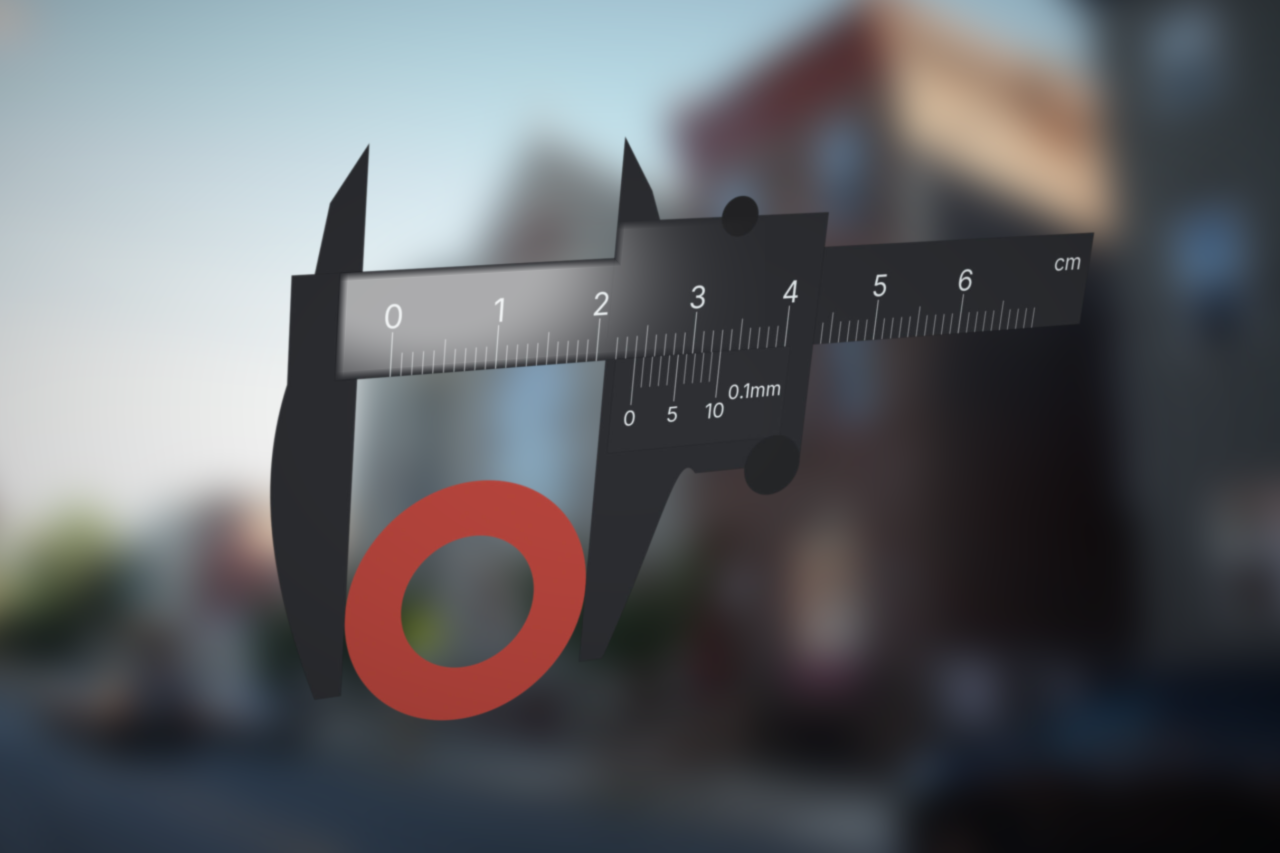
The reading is 24.0 (mm)
